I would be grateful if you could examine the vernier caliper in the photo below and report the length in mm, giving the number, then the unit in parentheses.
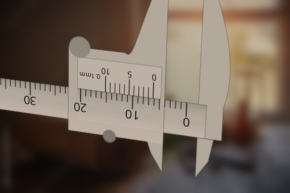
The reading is 6.2 (mm)
